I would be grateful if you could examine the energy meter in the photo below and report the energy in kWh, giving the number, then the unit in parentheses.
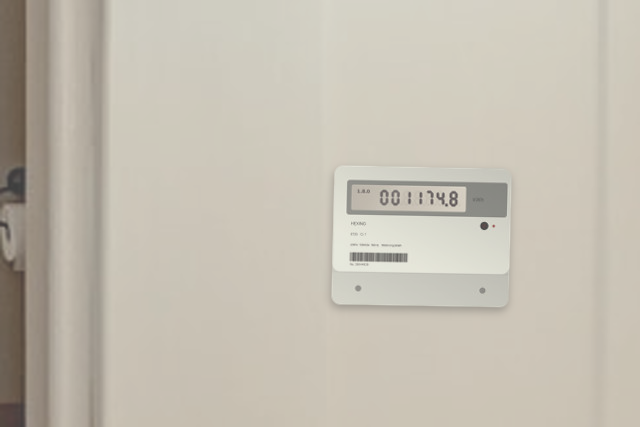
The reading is 1174.8 (kWh)
